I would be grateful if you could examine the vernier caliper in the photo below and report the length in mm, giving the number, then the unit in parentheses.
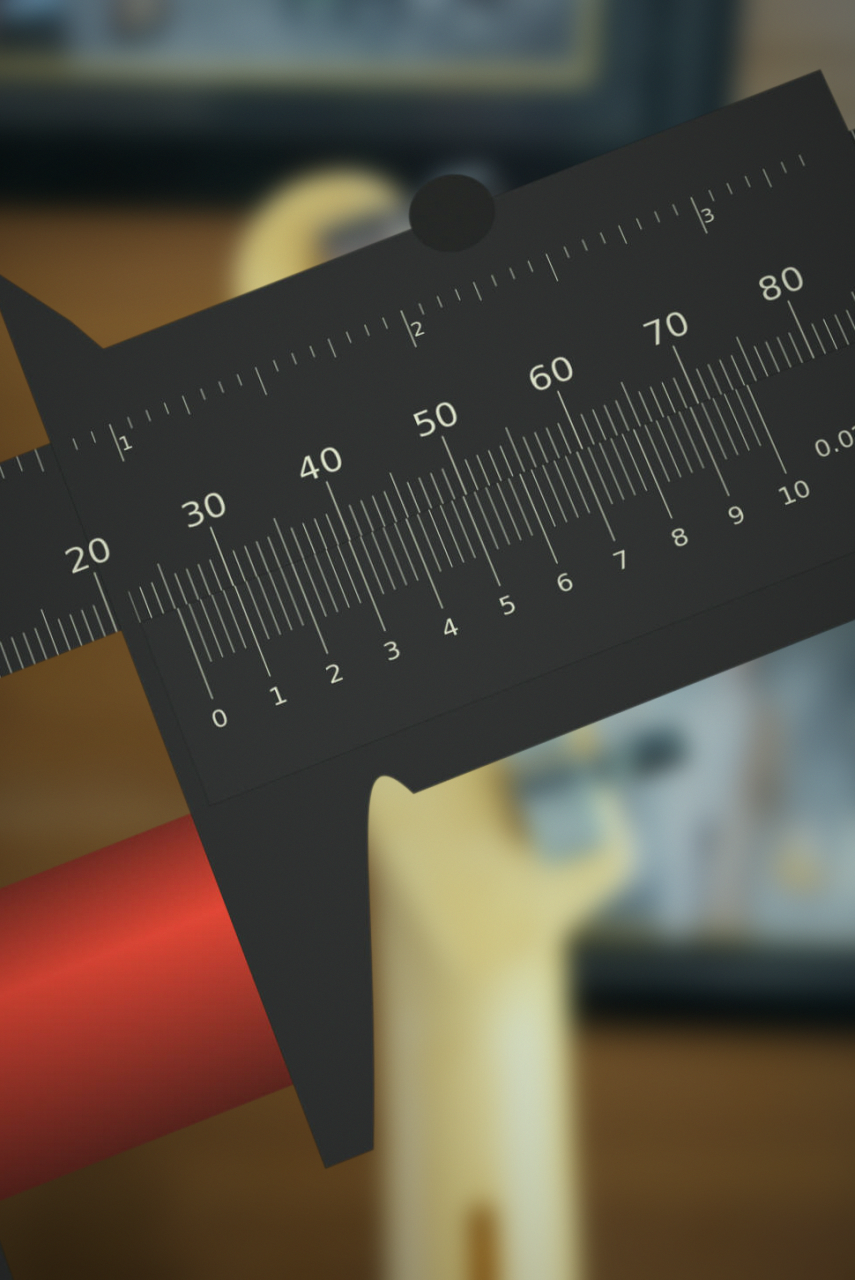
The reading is 25.2 (mm)
